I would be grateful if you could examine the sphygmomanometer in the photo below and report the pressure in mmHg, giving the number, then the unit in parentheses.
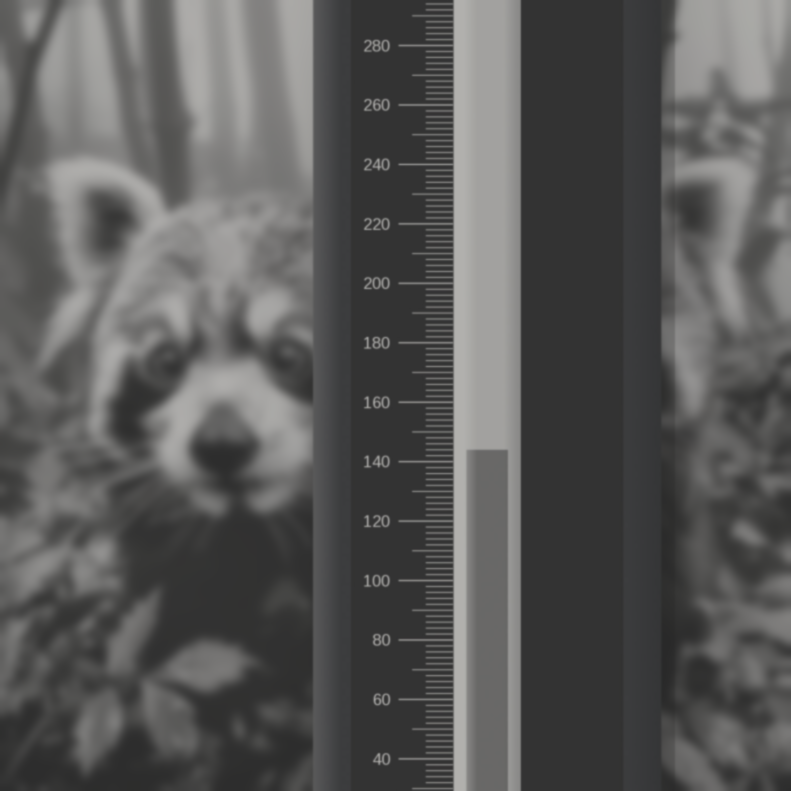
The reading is 144 (mmHg)
